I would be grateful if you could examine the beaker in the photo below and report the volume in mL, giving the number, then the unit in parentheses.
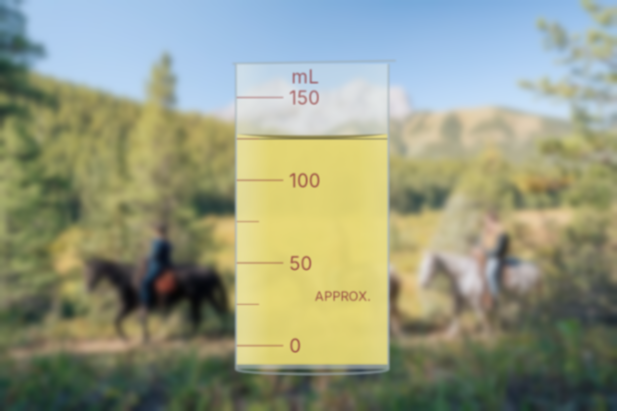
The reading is 125 (mL)
